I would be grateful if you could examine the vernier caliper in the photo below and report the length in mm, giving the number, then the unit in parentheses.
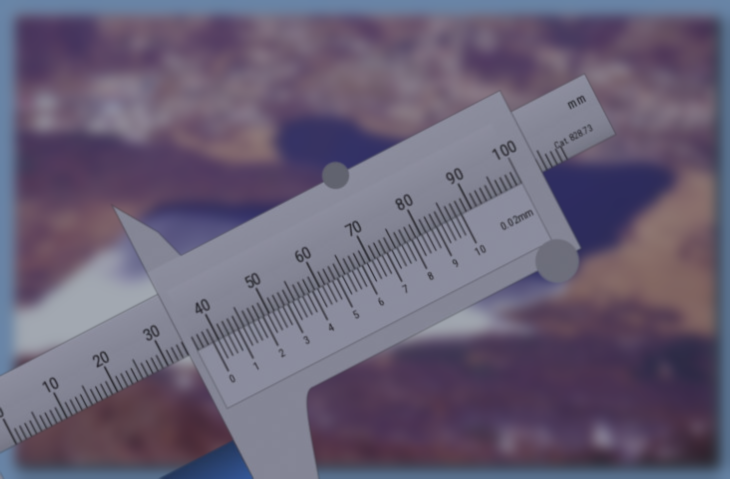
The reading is 39.0 (mm)
